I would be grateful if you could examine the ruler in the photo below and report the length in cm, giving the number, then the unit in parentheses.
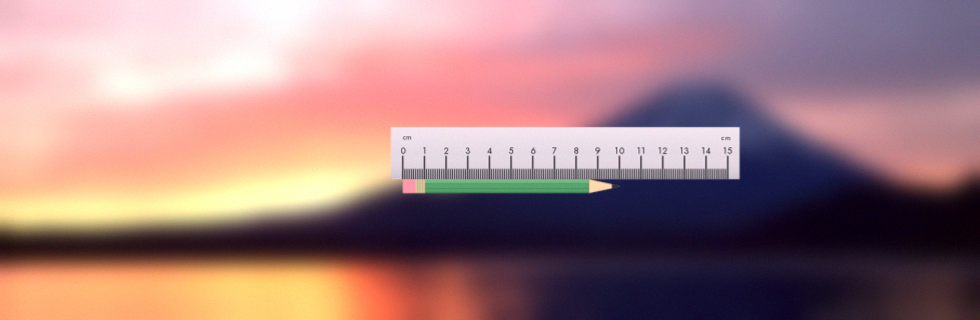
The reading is 10 (cm)
